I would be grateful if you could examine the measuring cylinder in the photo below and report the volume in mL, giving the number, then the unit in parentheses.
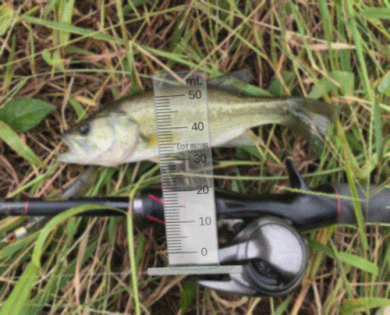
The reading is 20 (mL)
